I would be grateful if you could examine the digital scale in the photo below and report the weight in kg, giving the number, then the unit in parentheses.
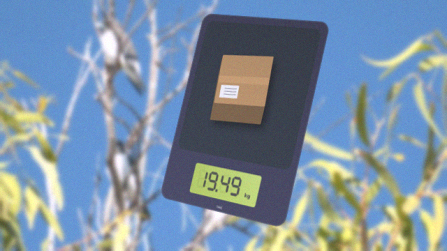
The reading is 19.49 (kg)
